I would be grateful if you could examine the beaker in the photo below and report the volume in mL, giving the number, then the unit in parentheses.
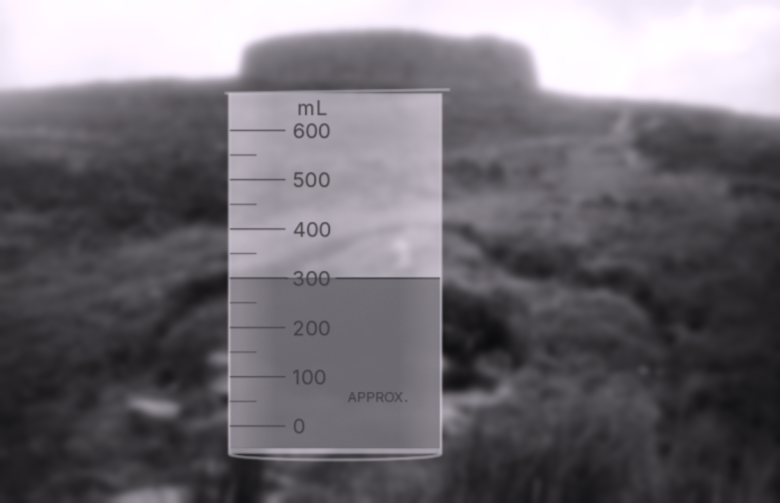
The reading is 300 (mL)
